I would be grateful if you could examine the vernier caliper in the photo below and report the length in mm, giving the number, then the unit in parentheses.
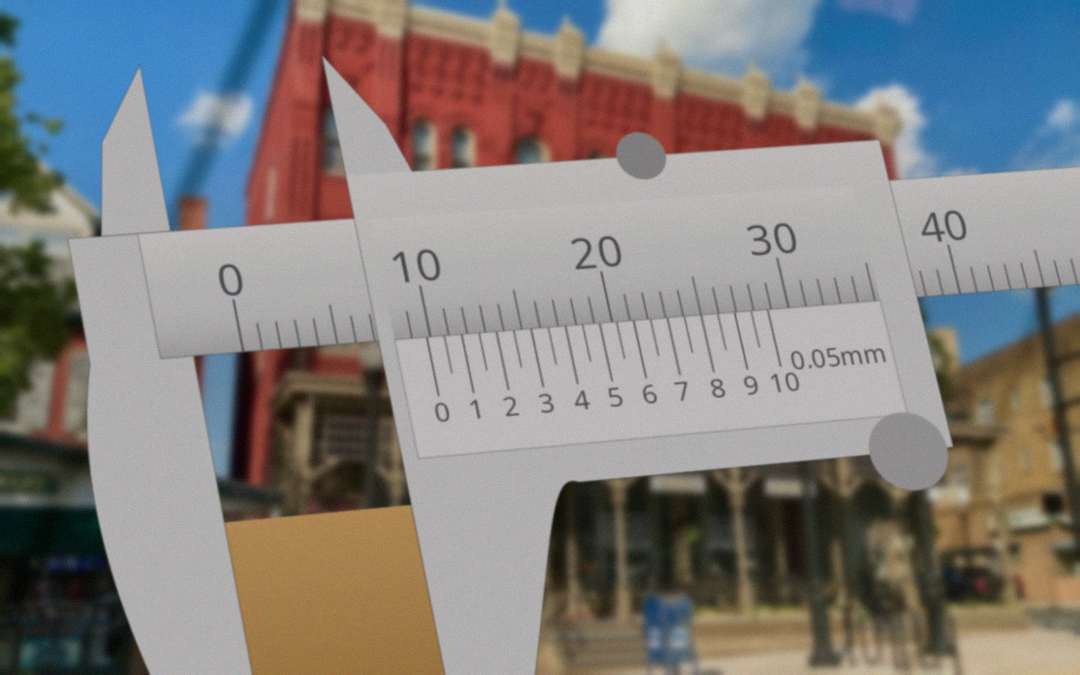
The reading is 9.8 (mm)
